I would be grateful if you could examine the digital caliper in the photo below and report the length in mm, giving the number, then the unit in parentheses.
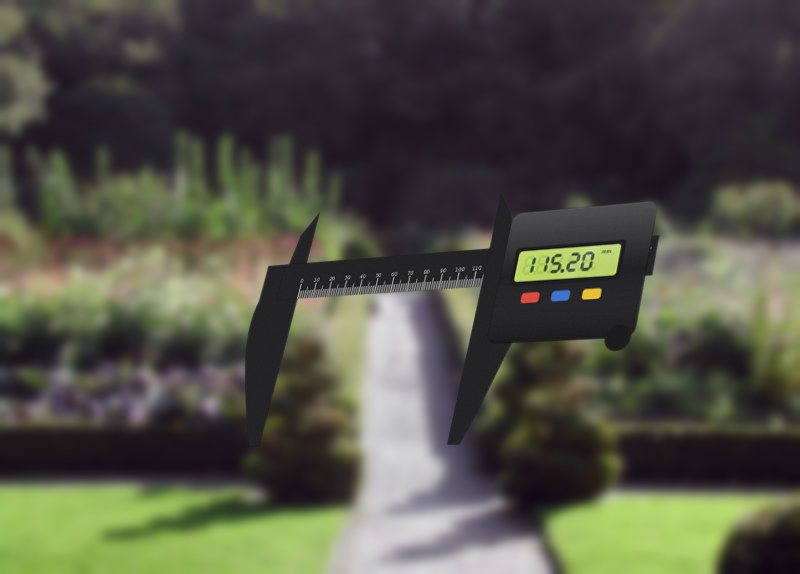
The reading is 115.20 (mm)
